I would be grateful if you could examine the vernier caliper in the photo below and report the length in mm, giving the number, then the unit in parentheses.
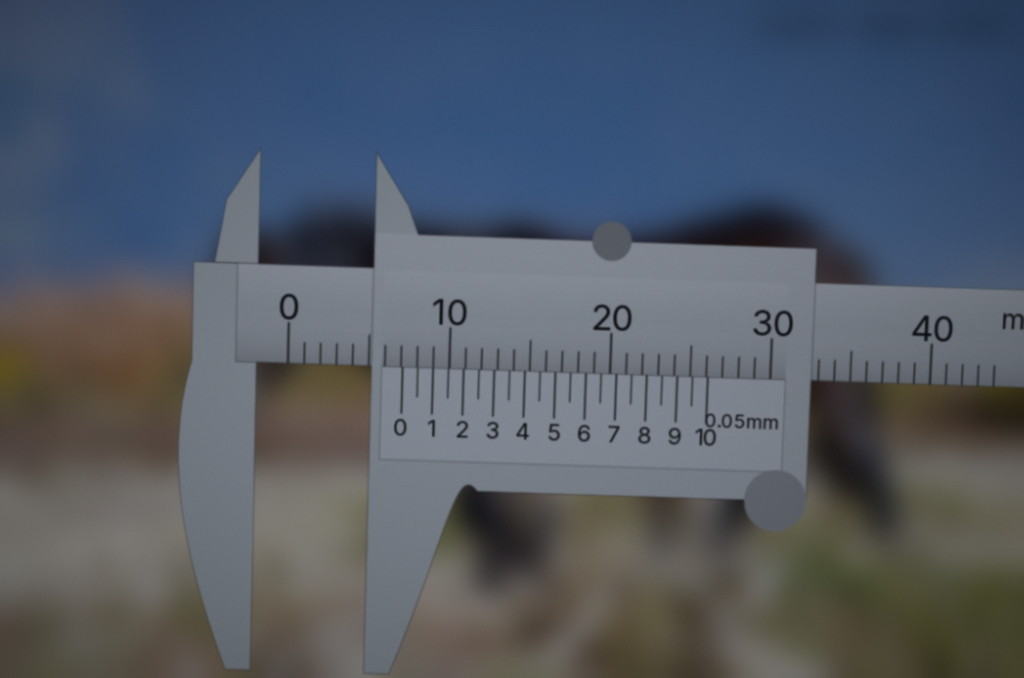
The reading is 7.1 (mm)
